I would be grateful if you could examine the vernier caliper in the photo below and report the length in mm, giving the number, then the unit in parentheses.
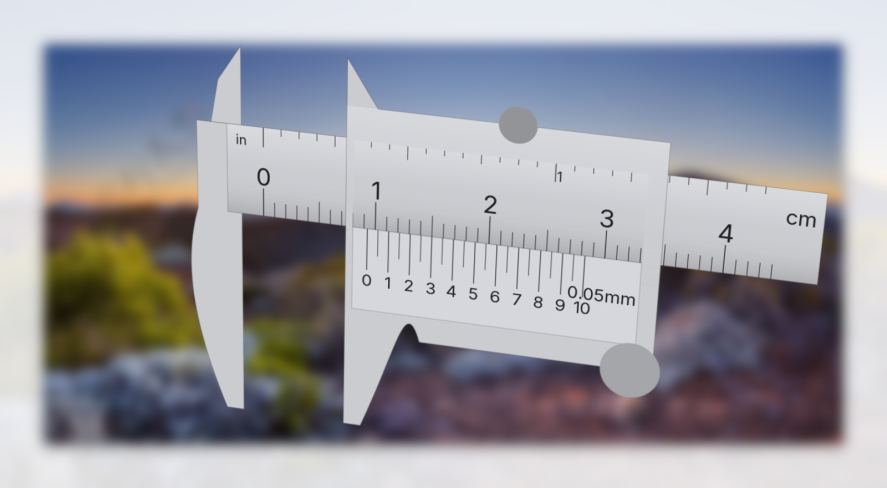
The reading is 9.3 (mm)
